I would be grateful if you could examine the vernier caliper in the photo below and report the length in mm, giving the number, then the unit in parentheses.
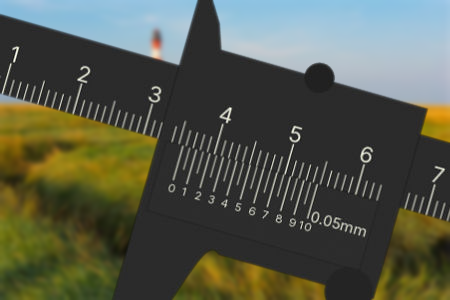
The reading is 35.6 (mm)
